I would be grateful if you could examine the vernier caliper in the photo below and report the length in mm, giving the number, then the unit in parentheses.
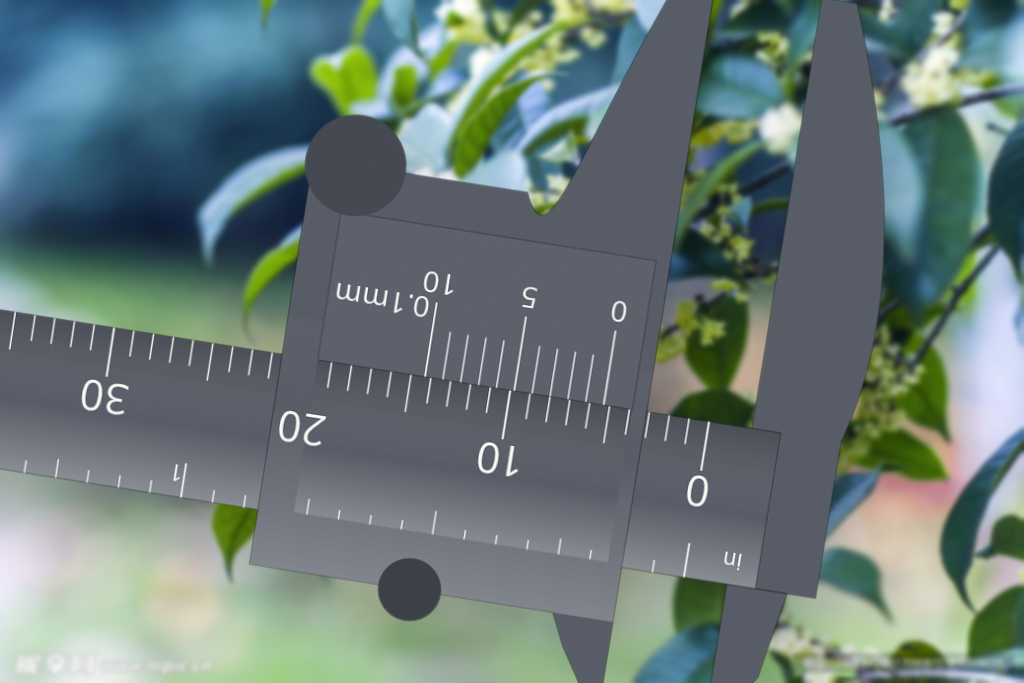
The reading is 5.3 (mm)
